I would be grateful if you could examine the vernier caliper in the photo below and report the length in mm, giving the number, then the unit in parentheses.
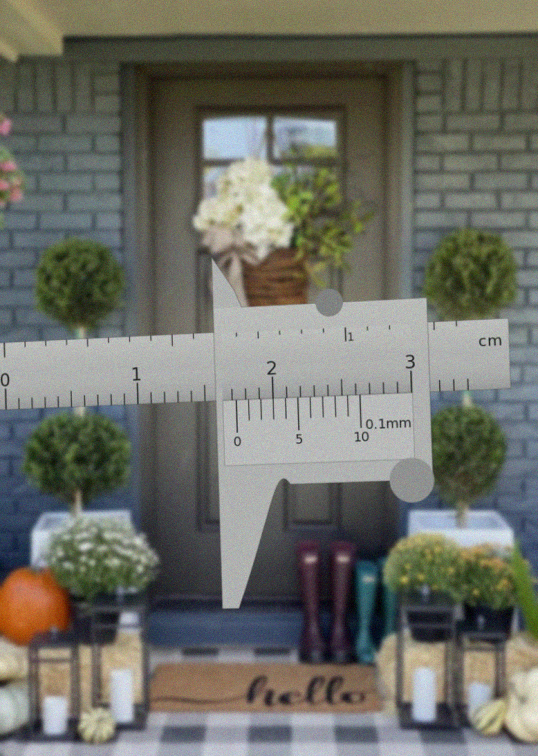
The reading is 17.3 (mm)
